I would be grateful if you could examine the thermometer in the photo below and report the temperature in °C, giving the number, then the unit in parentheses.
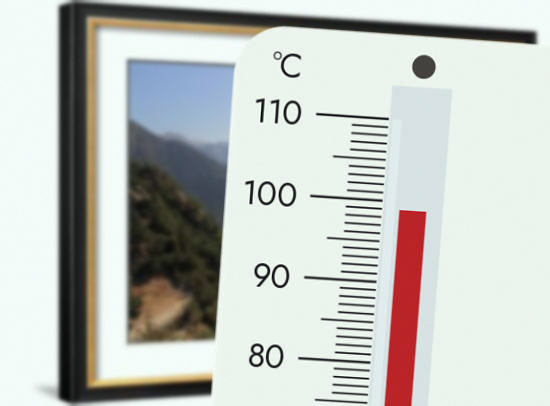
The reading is 99 (°C)
